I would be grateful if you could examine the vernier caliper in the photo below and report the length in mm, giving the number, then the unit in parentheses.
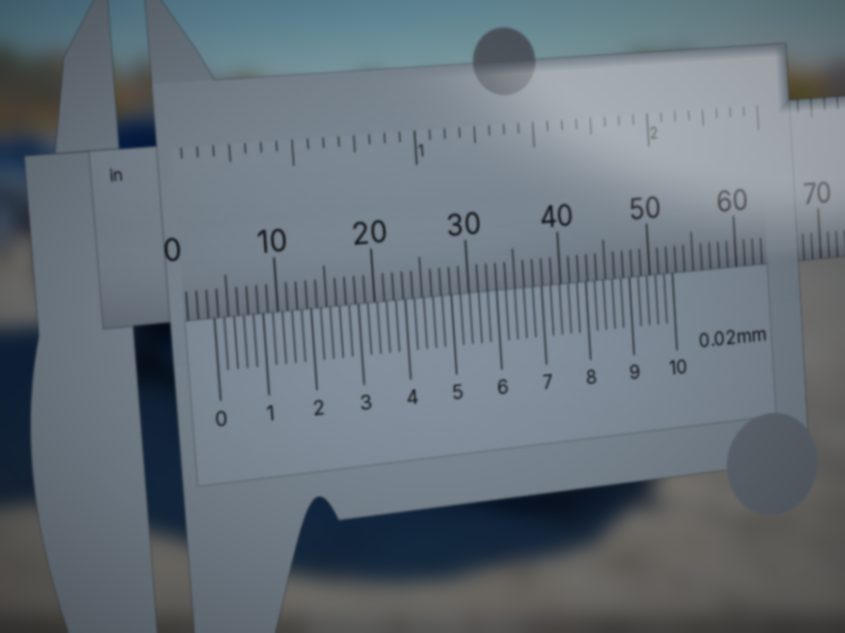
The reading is 3.6 (mm)
